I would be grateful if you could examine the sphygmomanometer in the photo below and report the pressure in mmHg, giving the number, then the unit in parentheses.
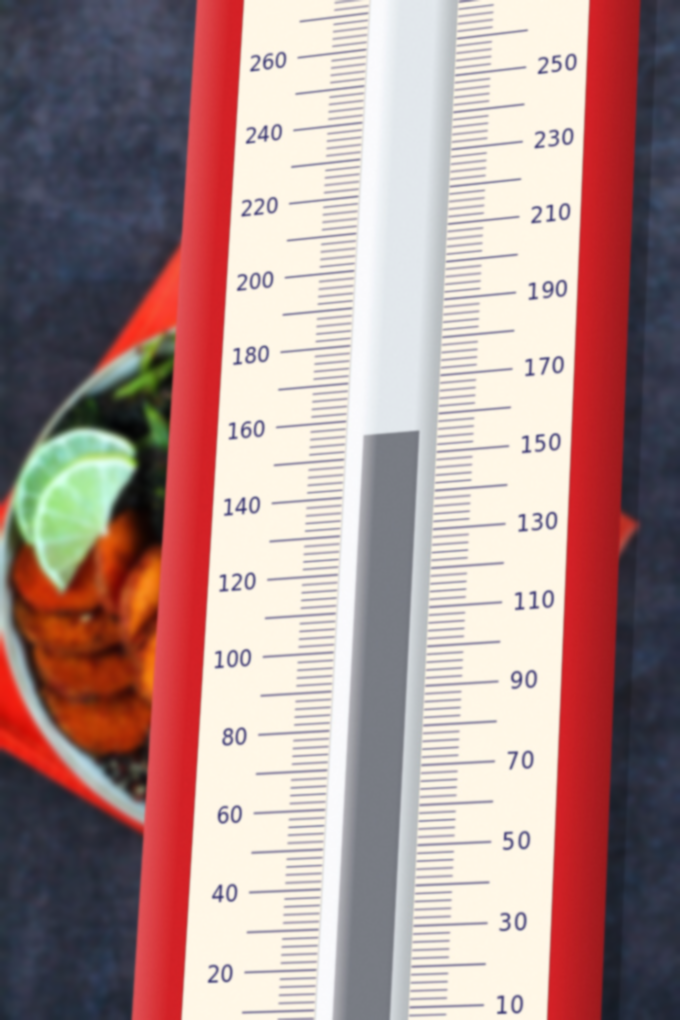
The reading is 156 (mmHg)
